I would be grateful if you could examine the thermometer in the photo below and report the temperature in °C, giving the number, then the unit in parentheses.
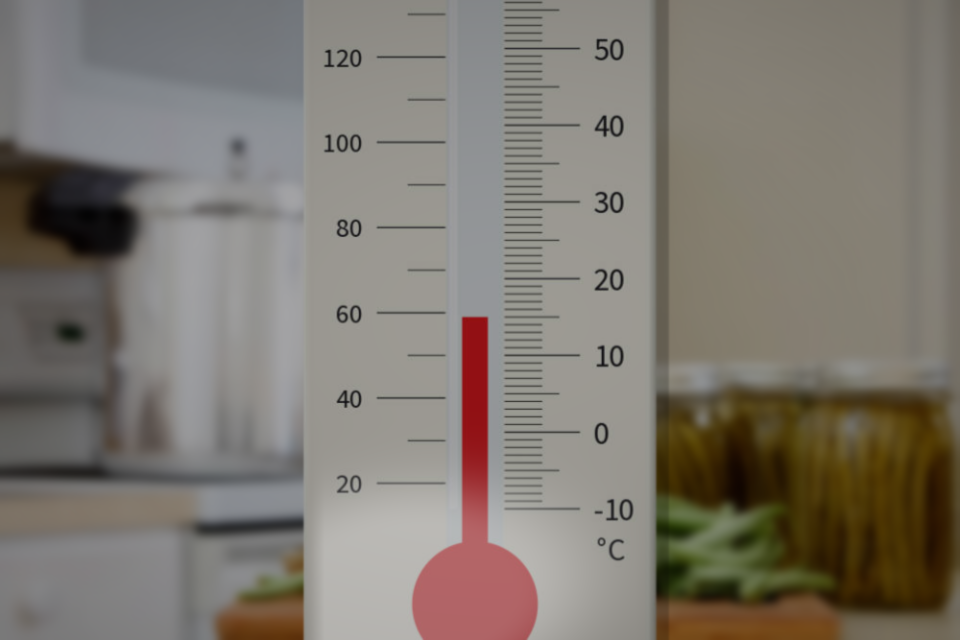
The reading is 15 (°C)
